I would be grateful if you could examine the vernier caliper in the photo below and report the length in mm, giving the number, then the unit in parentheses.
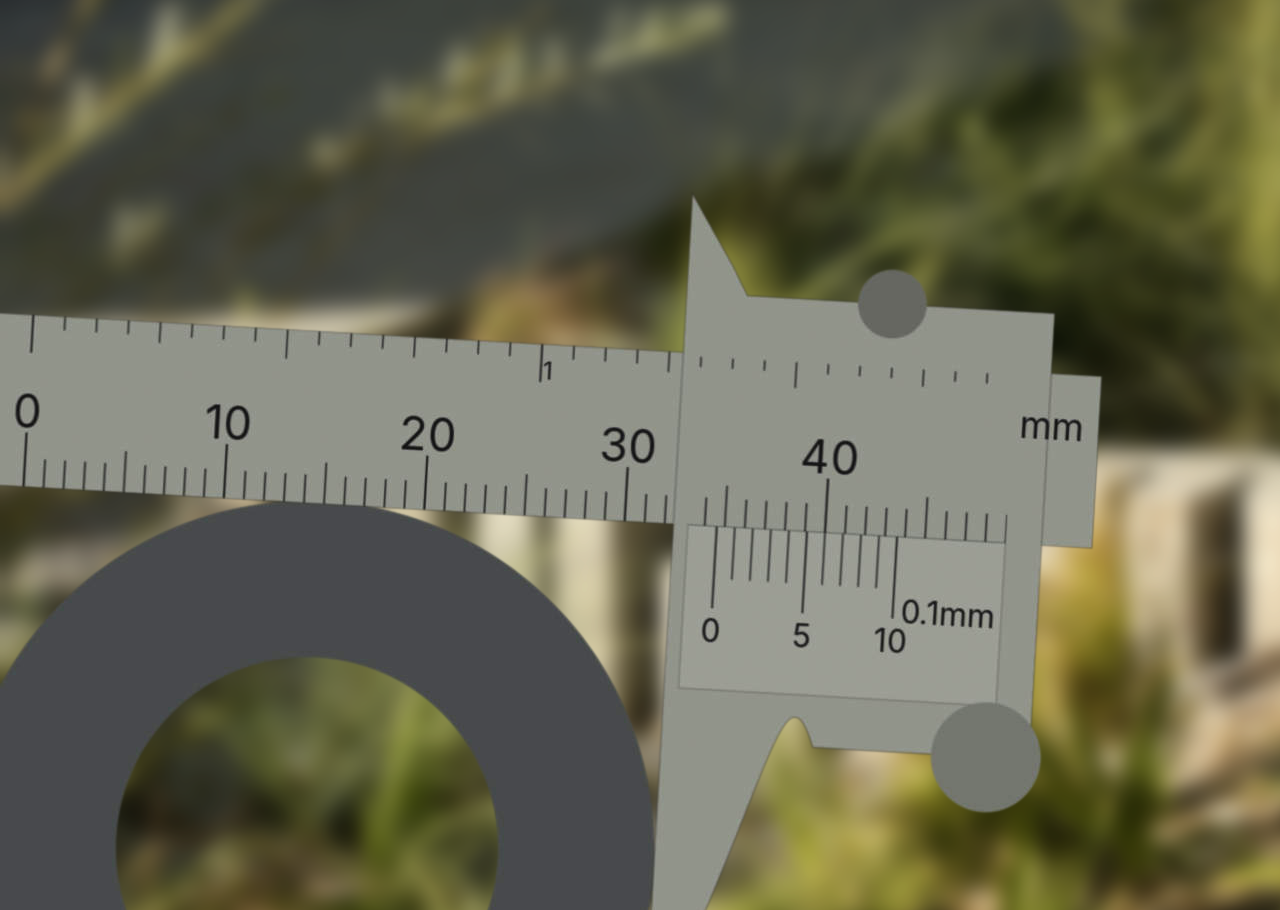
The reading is 34.6 (mm)
